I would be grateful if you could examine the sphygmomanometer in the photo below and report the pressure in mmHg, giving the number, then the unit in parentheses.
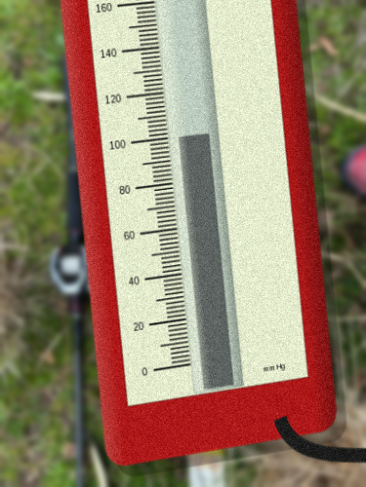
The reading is 100 (mmHg)
